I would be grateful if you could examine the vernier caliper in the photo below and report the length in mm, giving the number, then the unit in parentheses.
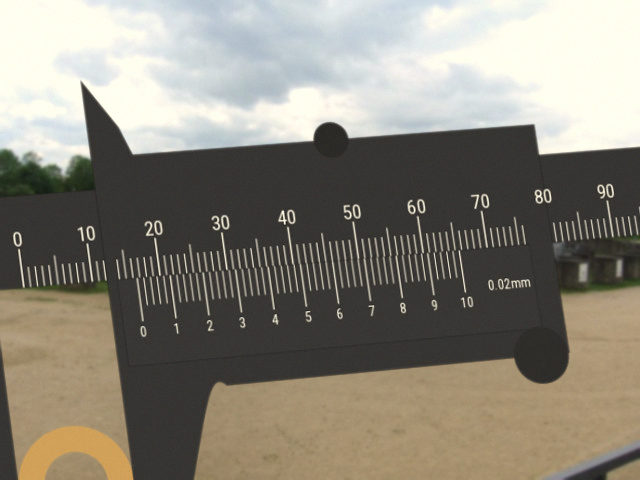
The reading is 16.6 (mm)
